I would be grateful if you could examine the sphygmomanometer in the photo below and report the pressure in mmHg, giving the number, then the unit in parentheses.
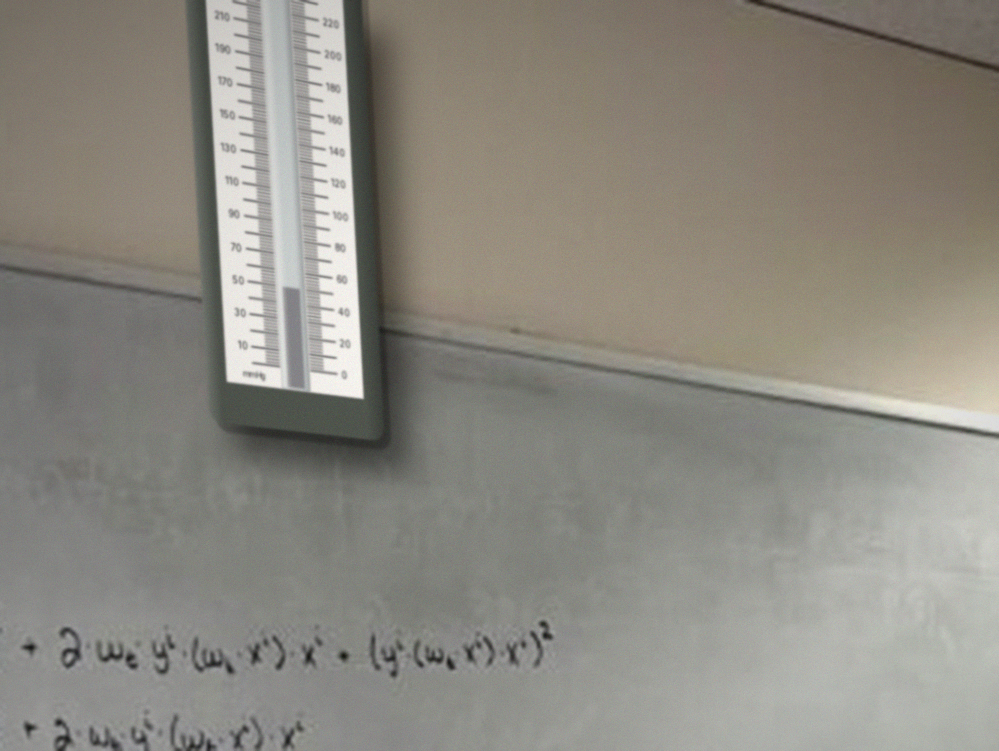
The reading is 50 (mmHg)
